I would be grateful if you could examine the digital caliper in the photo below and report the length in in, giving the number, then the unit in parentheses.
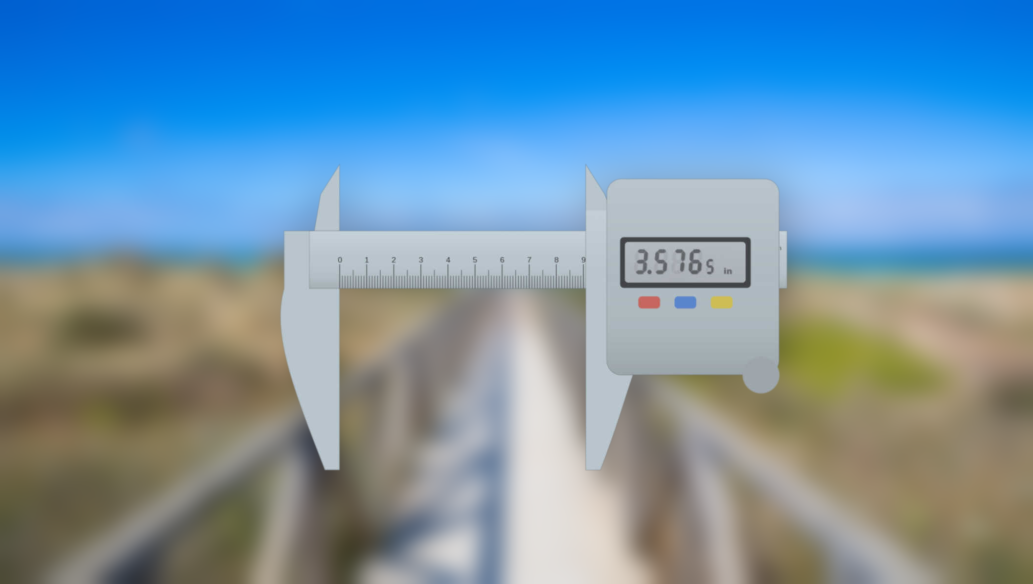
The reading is 3.5765 (in)
